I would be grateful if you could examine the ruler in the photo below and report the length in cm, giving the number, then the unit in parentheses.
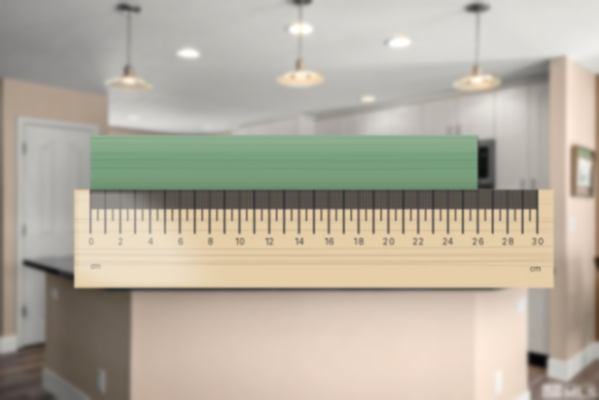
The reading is 26 (cm)
